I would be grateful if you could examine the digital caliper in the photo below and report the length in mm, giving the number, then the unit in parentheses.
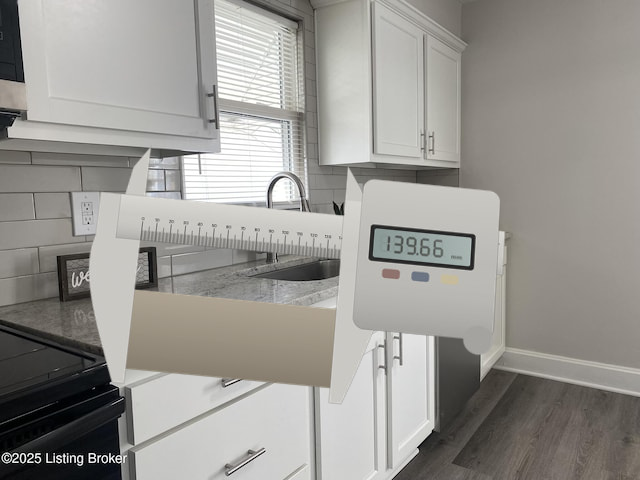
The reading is 139.66 (mm)
